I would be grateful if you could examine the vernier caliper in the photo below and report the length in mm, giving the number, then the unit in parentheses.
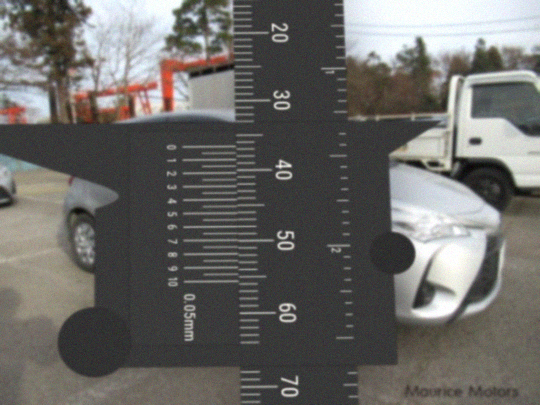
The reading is 36.6 (mm)
